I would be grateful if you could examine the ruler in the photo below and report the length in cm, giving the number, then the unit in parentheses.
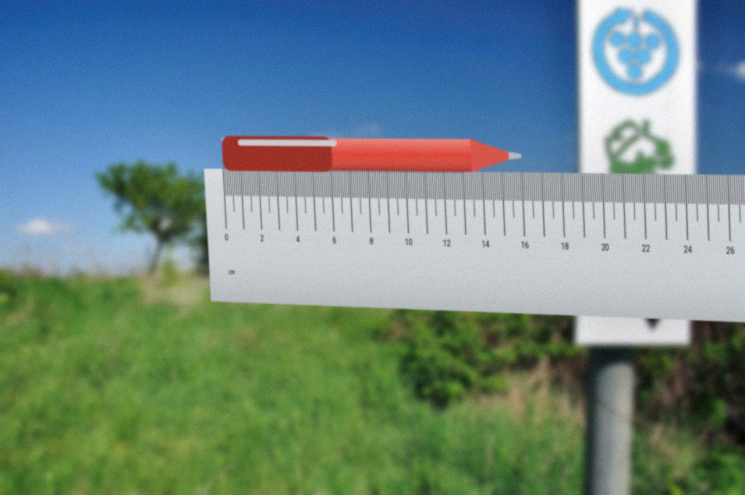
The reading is 16 (cm)
